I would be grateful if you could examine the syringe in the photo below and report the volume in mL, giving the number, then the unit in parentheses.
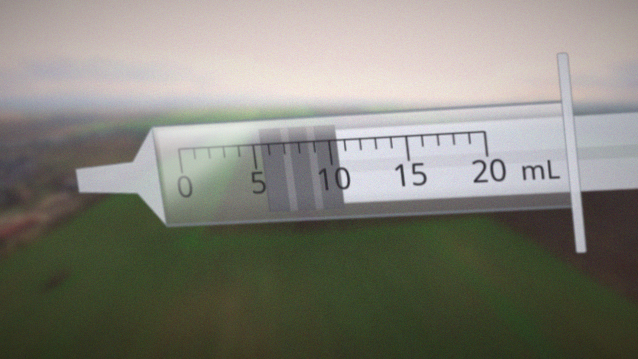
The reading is 5.5 (mL)
